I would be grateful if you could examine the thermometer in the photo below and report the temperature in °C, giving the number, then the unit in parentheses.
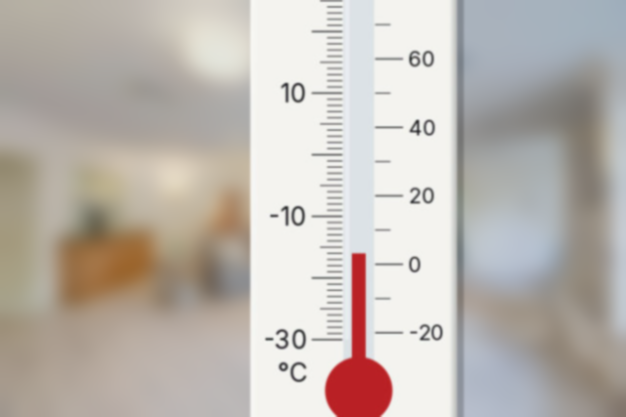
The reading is -16 (°C)
